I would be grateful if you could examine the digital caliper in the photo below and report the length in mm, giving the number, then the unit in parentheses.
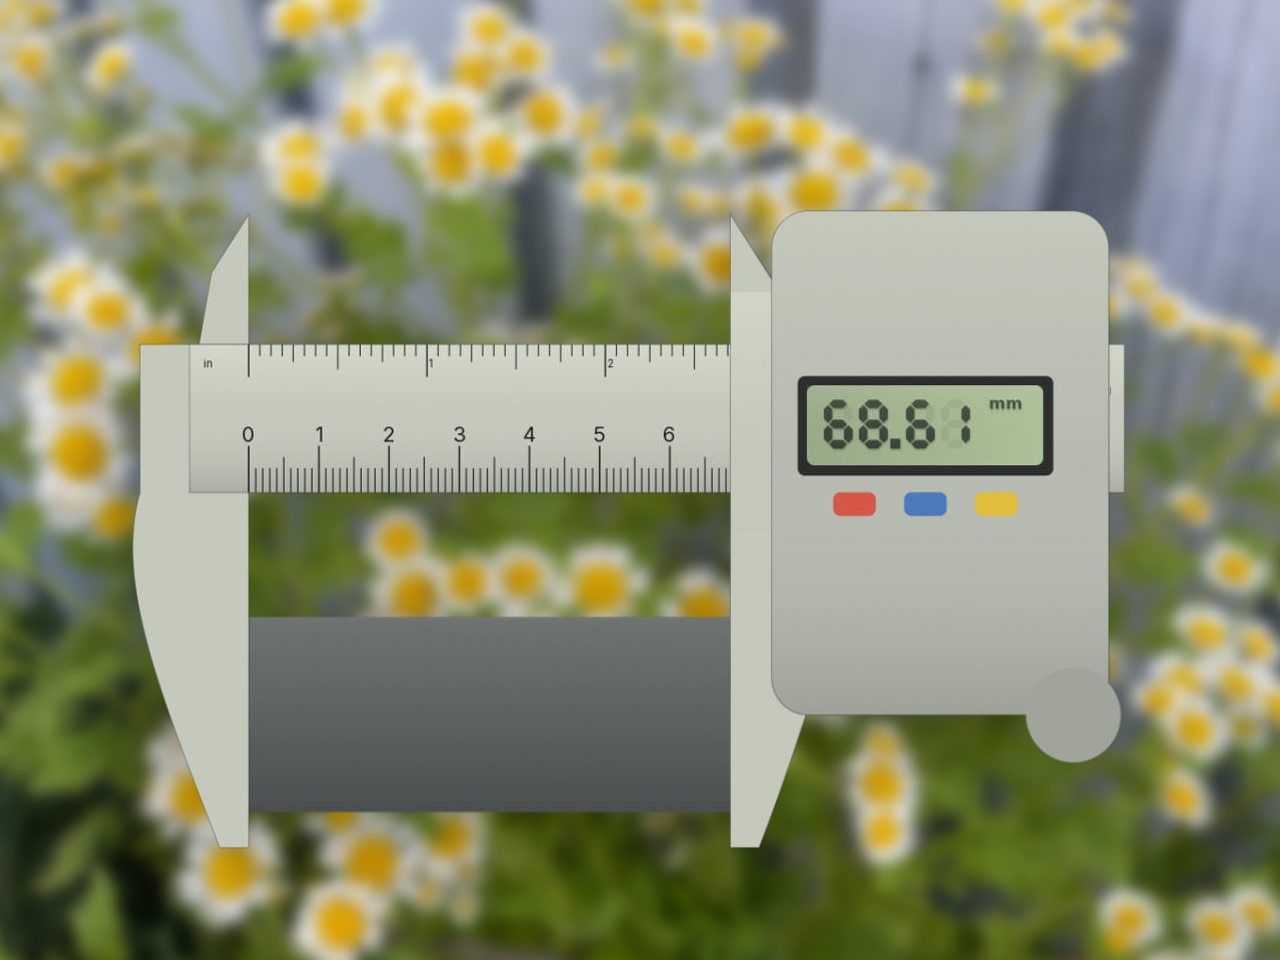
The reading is 68.61 (mm)
